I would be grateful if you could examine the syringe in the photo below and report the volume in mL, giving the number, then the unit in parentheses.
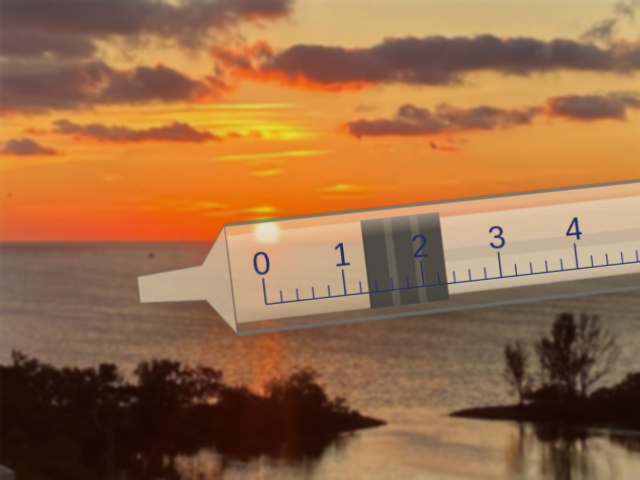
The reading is 1.3 (mL)
